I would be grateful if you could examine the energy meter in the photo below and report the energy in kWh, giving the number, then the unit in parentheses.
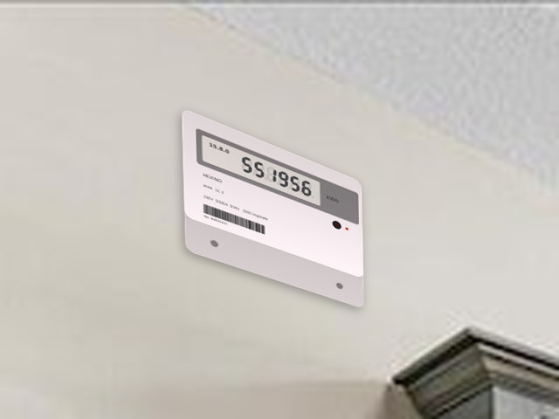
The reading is 551956 (kWh)
